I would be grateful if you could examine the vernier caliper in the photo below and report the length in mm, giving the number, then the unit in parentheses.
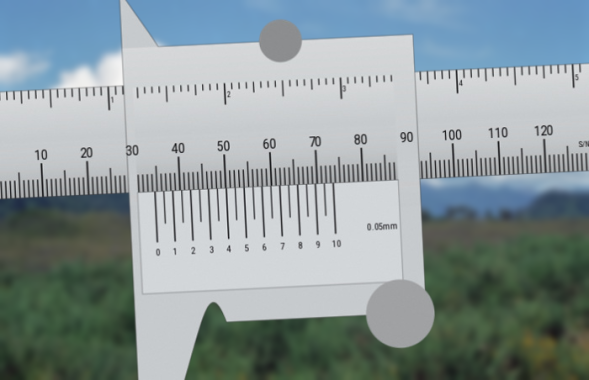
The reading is 34.5 (mm)
